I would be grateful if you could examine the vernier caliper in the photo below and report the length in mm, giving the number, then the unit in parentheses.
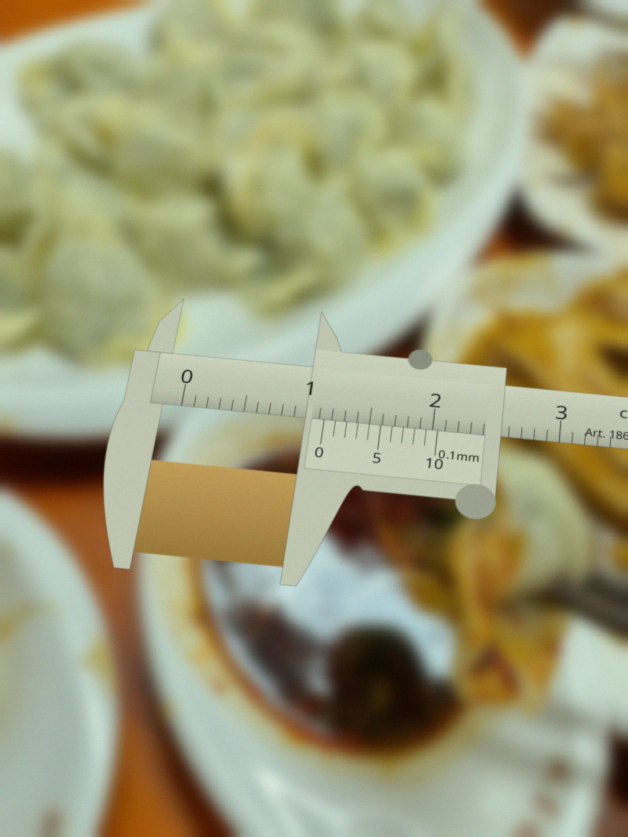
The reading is 11.4 (mm)
